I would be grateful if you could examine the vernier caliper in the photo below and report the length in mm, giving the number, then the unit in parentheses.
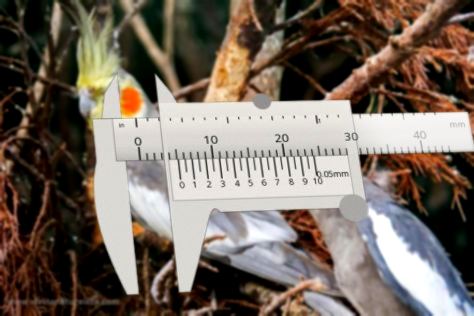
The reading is 5.2 (mm)
